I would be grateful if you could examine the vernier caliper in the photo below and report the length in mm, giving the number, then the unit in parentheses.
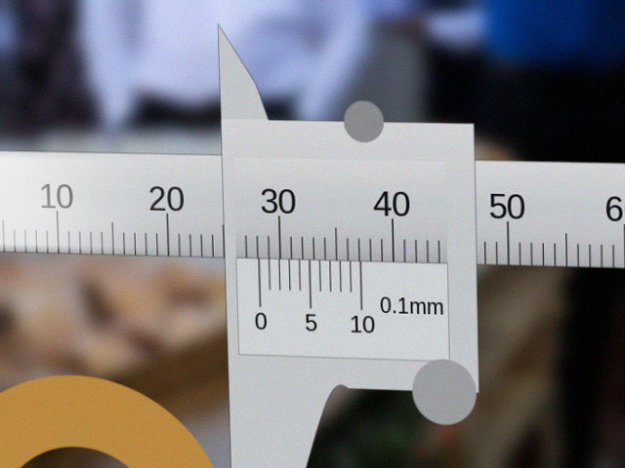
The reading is 28.1 (mm)
